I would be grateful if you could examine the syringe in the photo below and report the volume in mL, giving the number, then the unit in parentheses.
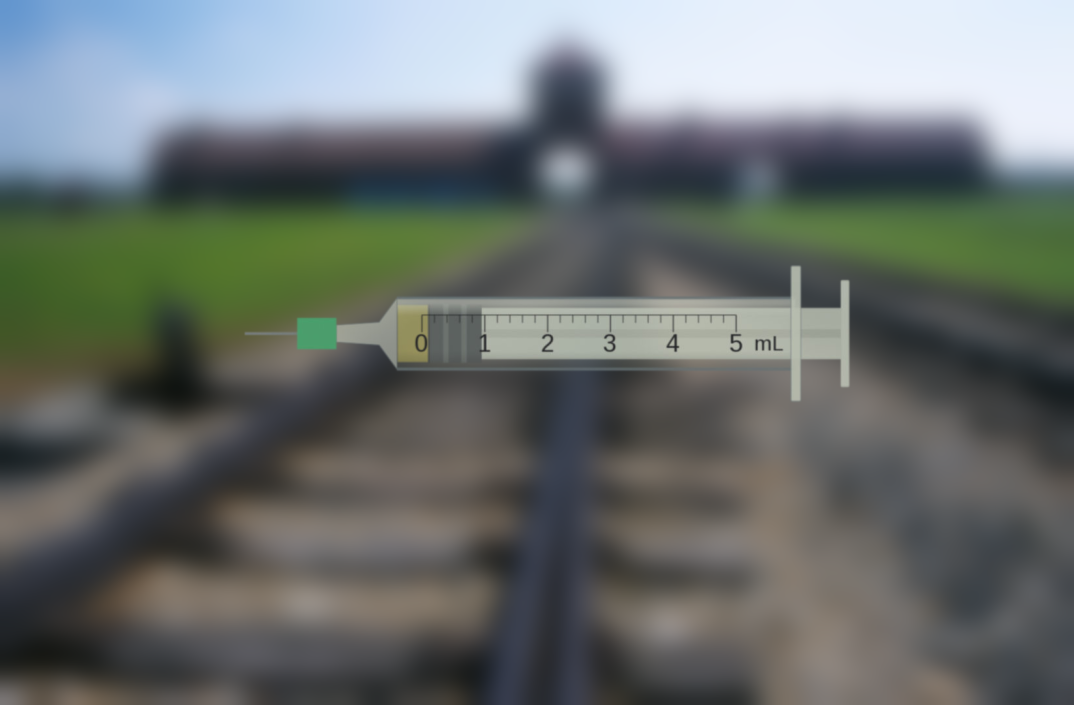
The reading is 0.1 (mL)
